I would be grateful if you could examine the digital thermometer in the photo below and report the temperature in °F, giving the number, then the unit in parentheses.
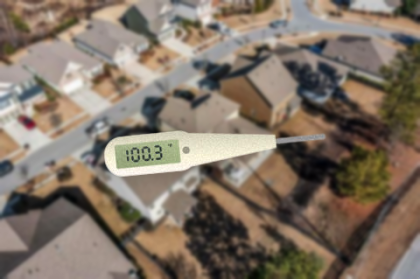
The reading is 100.3 (°F)
